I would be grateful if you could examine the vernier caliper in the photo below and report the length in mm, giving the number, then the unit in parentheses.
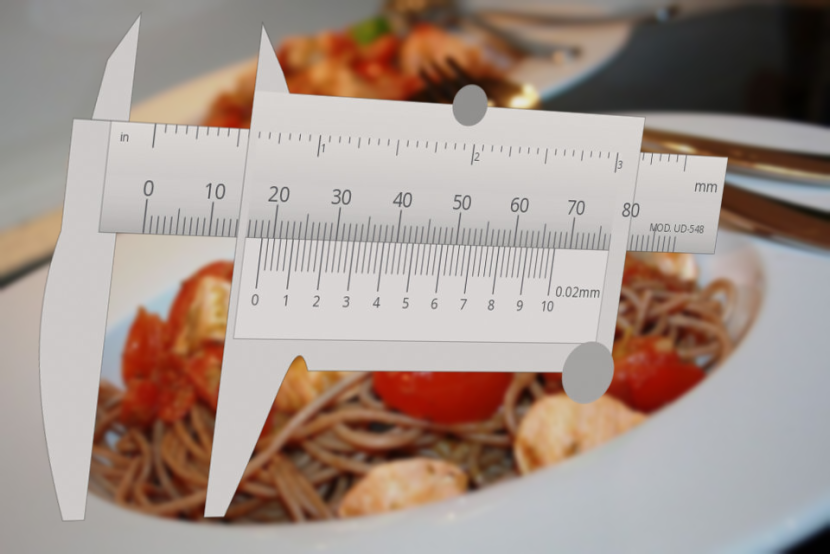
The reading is 18.2 (mm)
